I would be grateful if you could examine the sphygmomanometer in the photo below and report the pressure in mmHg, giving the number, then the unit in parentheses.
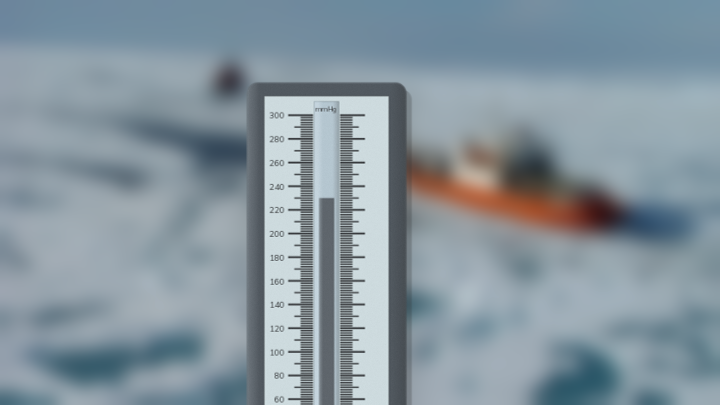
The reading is 230 (mmHg)
